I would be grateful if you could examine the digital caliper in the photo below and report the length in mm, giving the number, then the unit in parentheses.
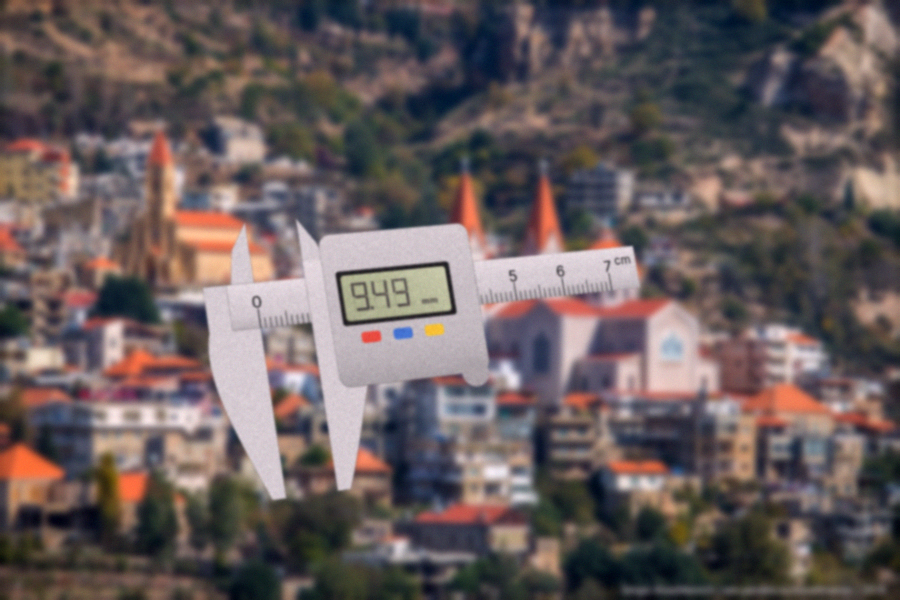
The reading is 9.49 (mm)
